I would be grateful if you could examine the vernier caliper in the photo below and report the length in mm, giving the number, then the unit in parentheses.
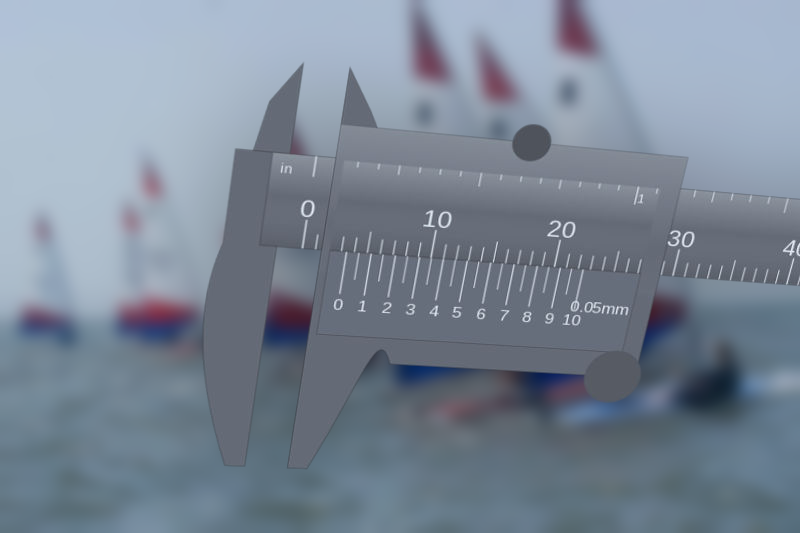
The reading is 3.4 (mm)
